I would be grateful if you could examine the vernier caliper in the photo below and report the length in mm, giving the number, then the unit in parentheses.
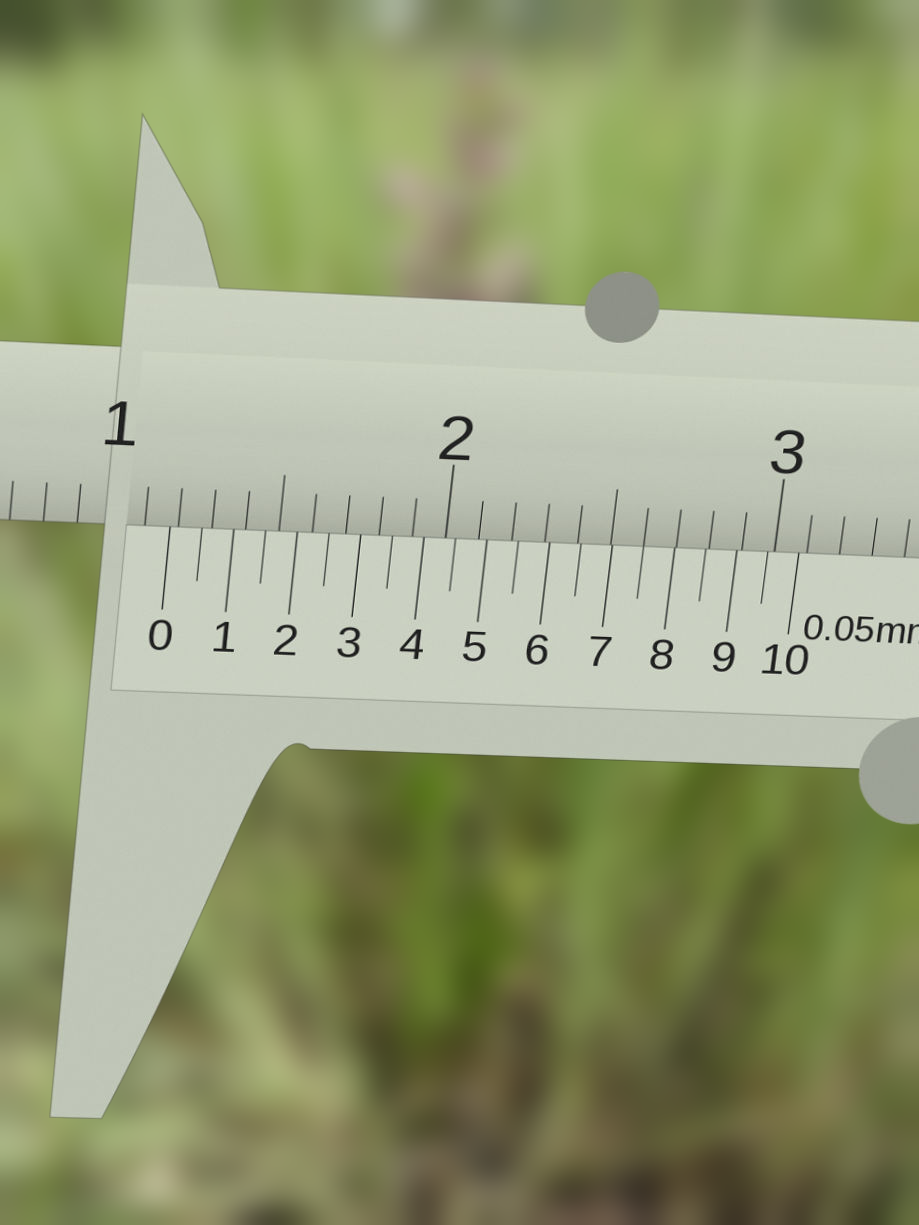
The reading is 11.75 (mm)
